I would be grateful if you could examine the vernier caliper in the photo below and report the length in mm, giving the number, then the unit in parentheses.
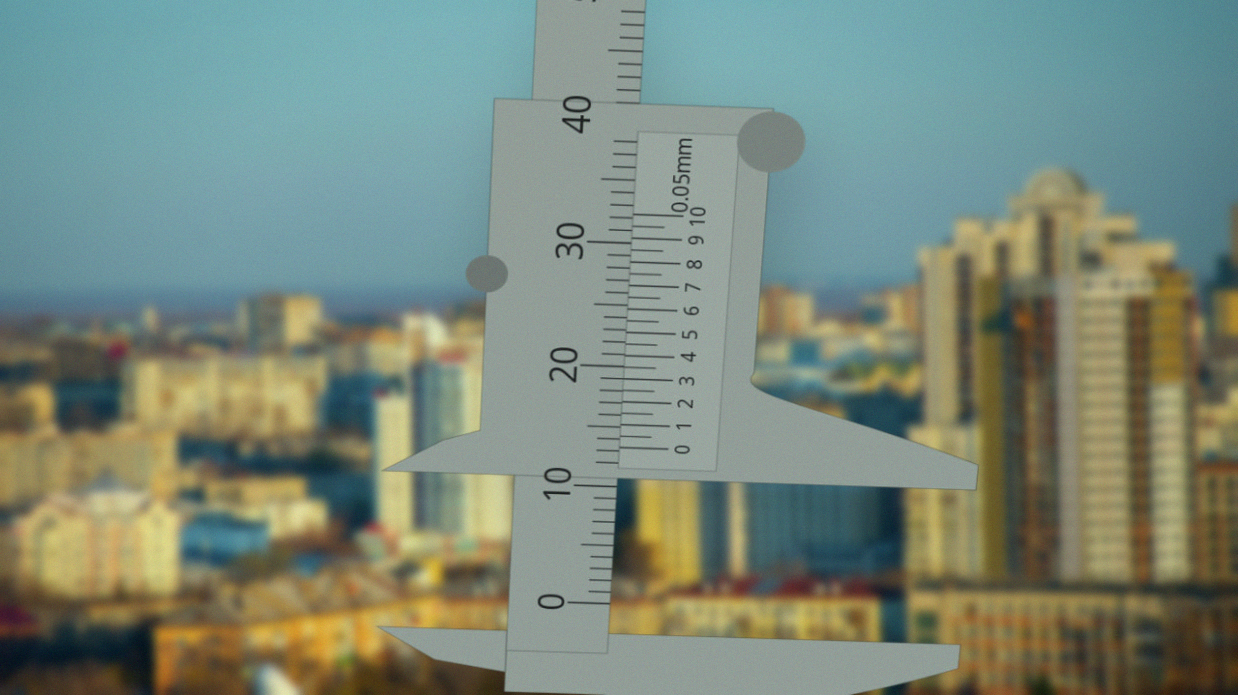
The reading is 13.3 (mm)
